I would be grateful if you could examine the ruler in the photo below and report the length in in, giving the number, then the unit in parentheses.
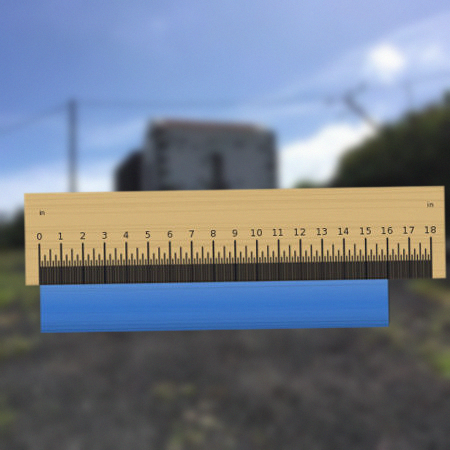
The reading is 16 (in)
